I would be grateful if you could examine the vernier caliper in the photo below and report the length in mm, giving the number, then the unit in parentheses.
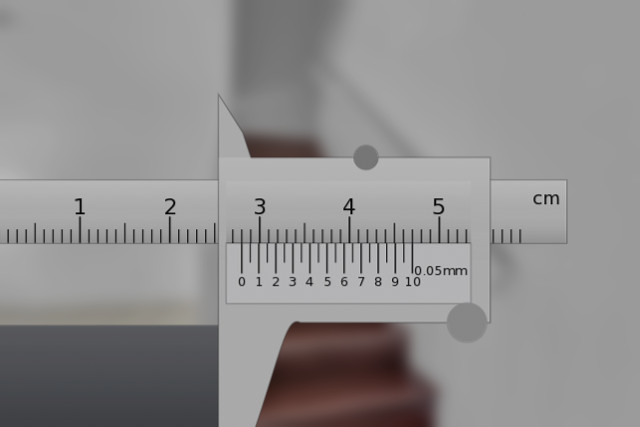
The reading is 28.0 (mm)
